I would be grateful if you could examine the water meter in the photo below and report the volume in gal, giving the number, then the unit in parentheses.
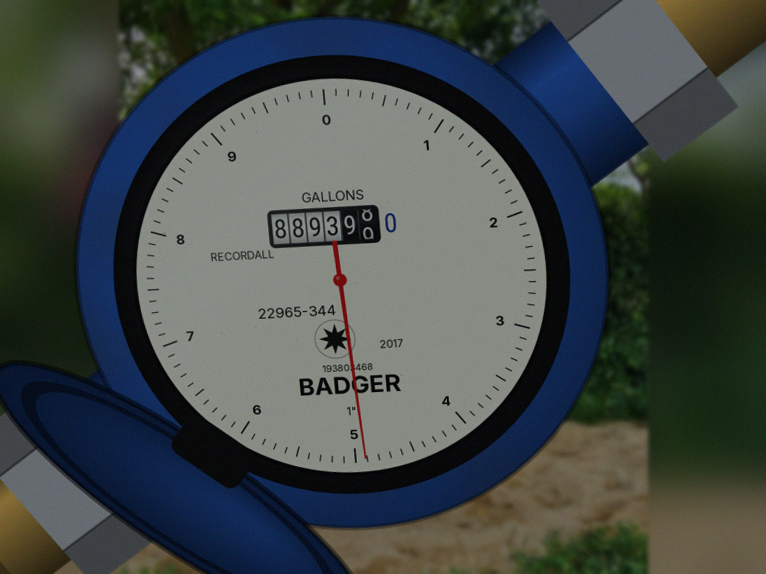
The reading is 8893984.9 (gal)
